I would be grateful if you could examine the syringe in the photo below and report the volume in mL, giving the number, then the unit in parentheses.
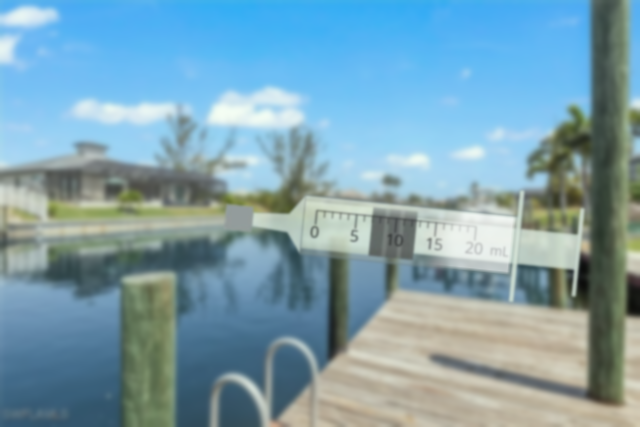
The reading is 7 (mL)
